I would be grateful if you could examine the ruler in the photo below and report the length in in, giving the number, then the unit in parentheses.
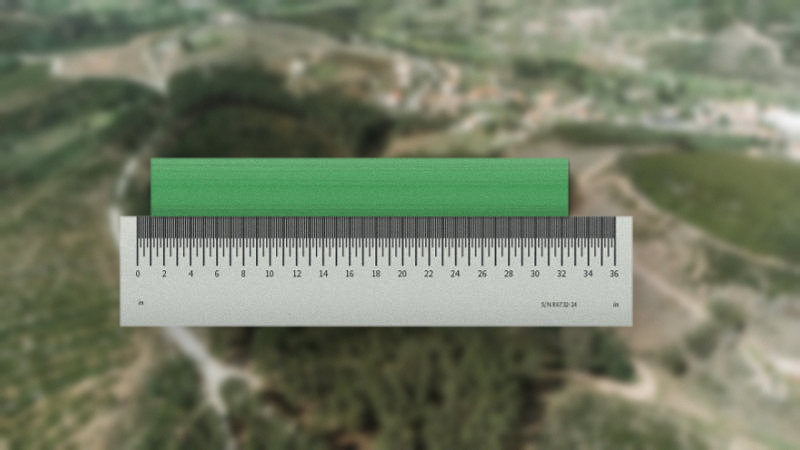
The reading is 31.5 (in)
